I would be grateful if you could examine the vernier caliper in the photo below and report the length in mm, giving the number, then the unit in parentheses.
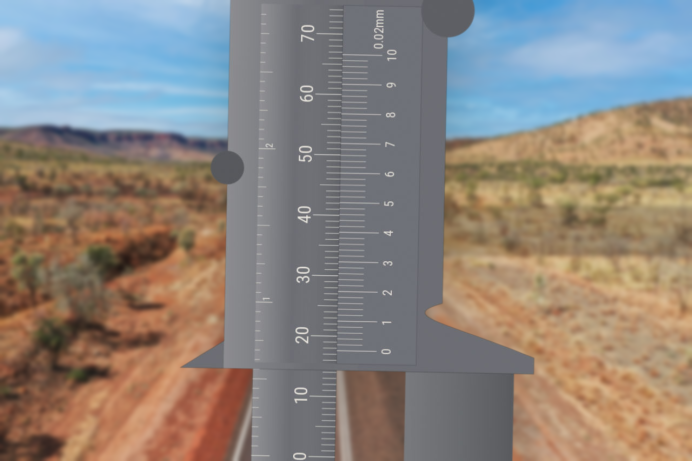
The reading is 17.6 (mm)
